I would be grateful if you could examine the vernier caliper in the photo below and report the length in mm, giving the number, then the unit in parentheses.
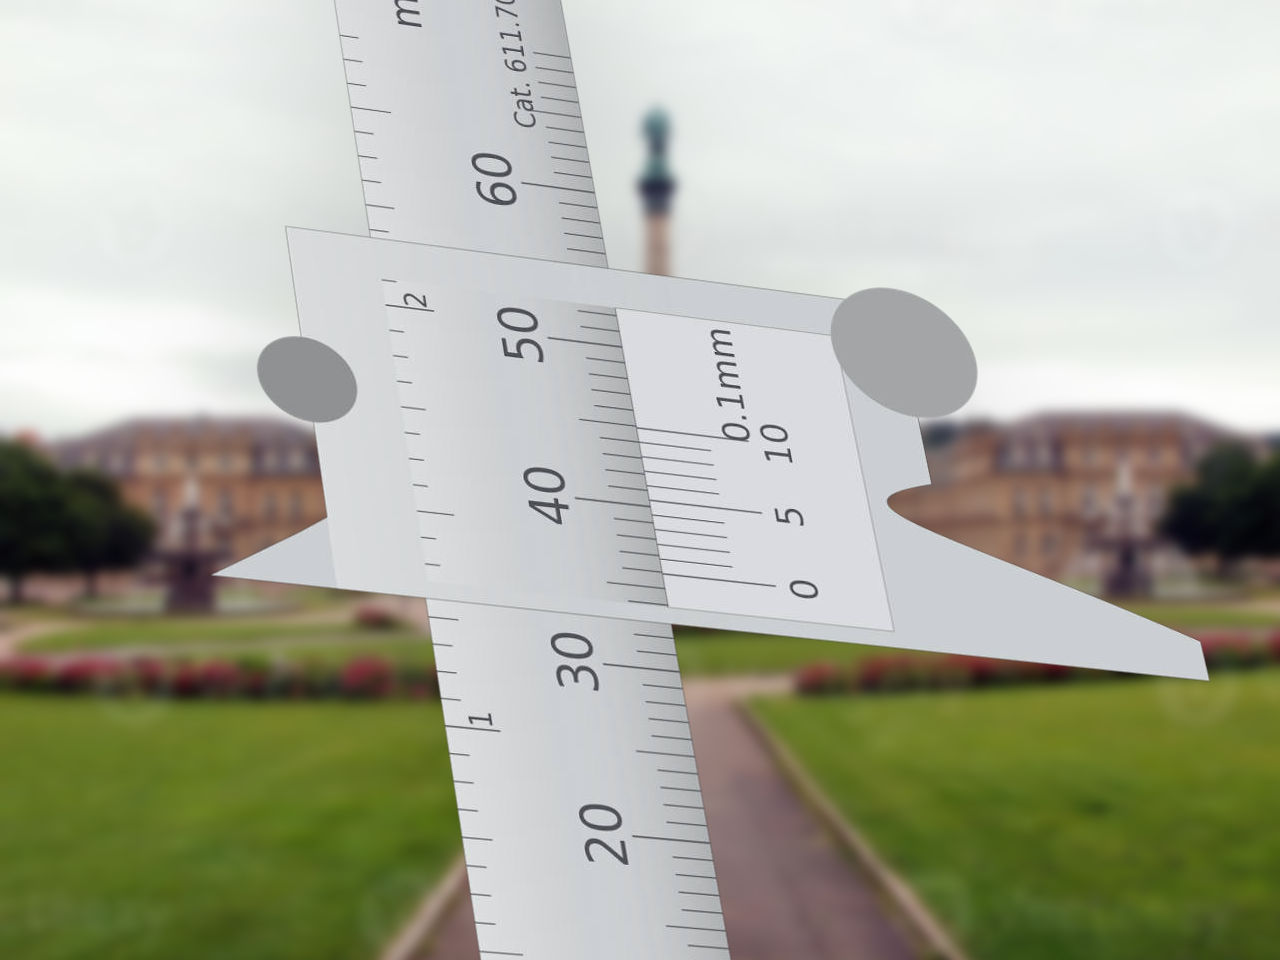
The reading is 35.9 (mm)
